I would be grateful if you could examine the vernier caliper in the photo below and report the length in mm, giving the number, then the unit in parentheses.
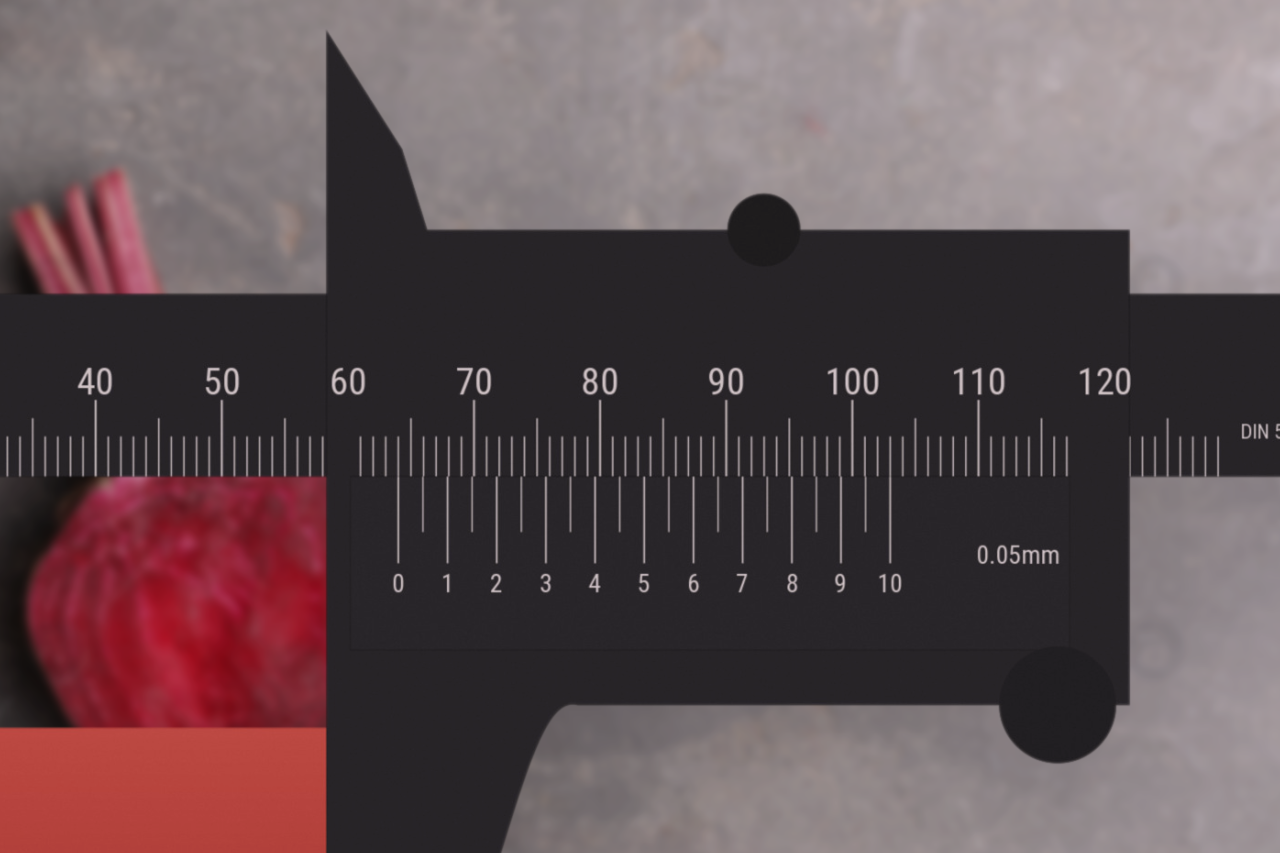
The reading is 64.0 (mm)
